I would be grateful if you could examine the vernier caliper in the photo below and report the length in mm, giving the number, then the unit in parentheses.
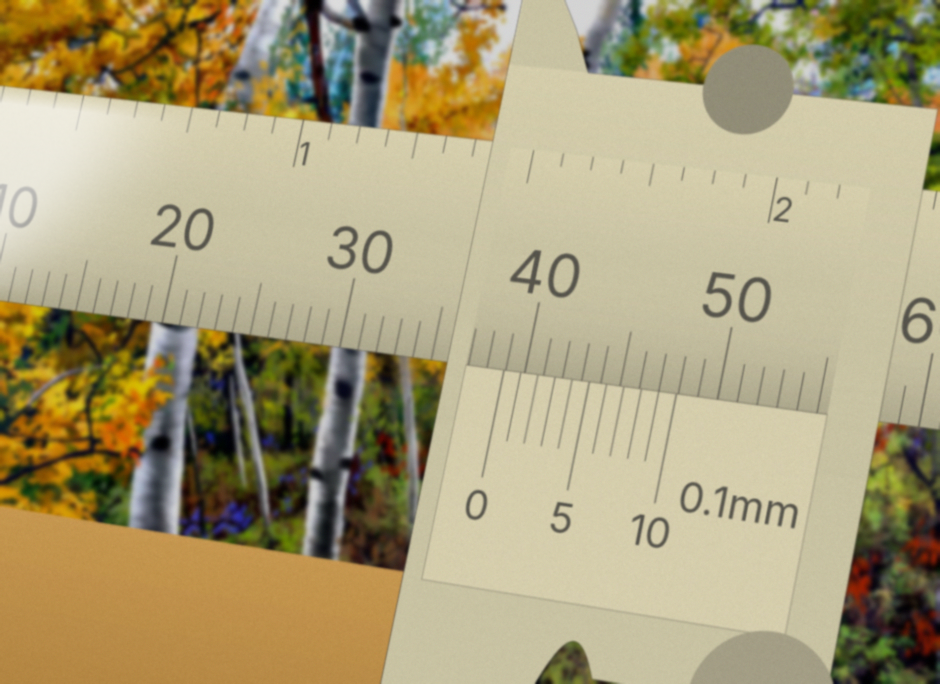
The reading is 38.9 (mm)
